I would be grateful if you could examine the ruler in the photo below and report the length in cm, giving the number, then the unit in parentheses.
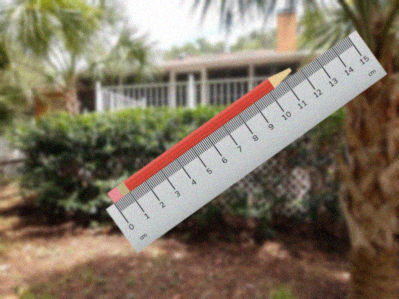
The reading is 12 (cm)
